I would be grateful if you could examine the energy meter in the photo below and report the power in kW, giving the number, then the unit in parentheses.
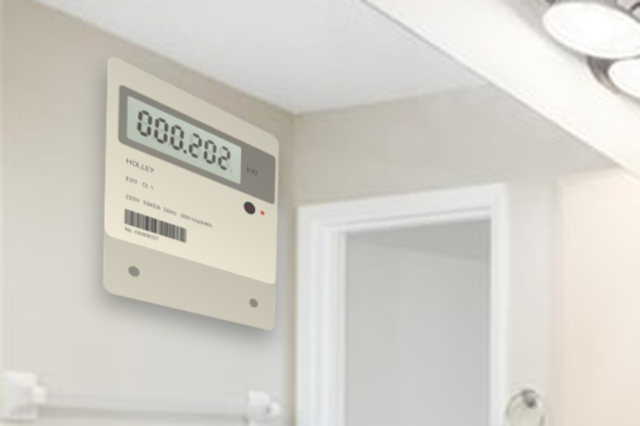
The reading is 0.202 (kW)
